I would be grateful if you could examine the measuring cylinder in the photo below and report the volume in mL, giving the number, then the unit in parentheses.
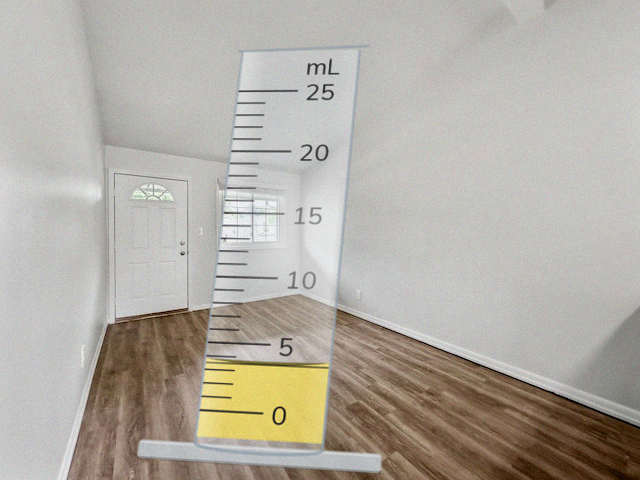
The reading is 3.5 (mL)
